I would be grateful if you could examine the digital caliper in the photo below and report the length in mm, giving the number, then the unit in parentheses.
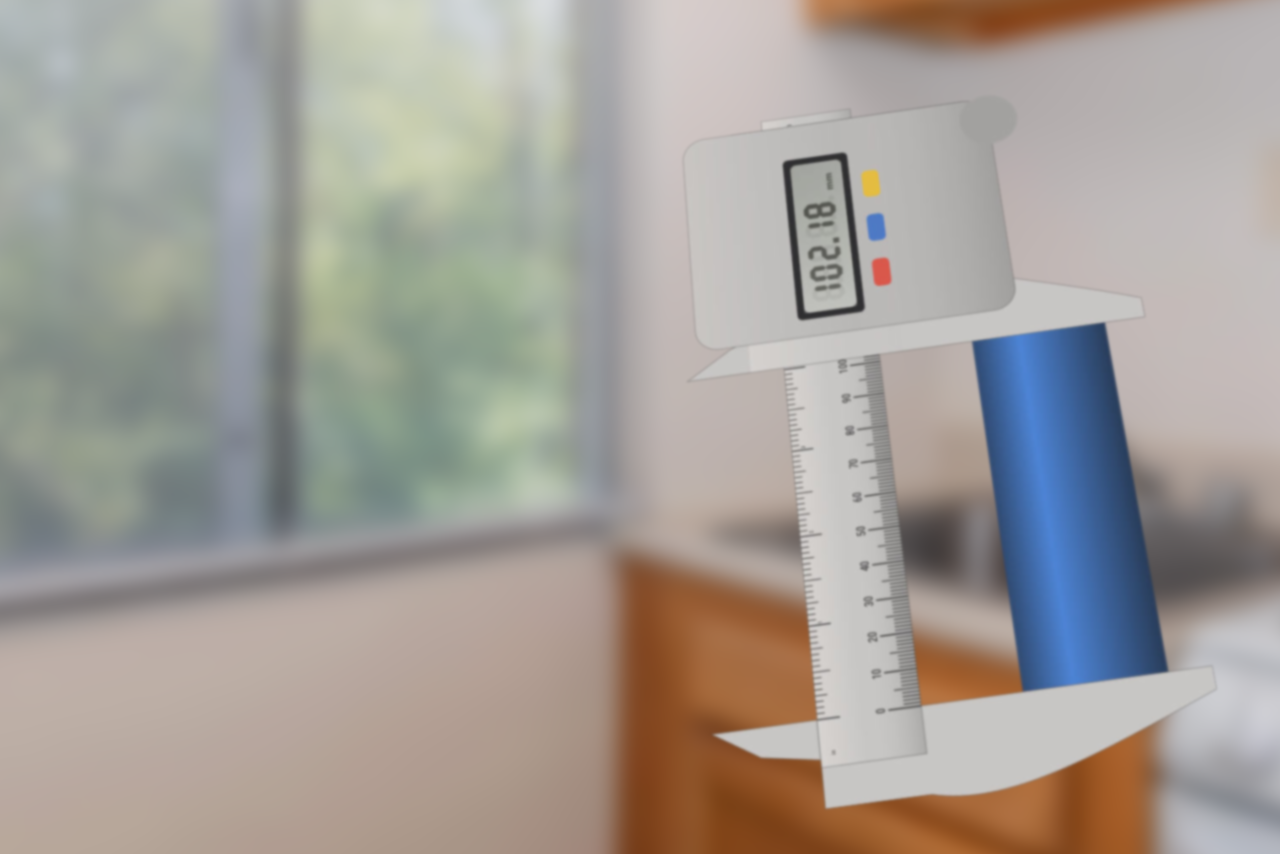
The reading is 102.18 (mm)
